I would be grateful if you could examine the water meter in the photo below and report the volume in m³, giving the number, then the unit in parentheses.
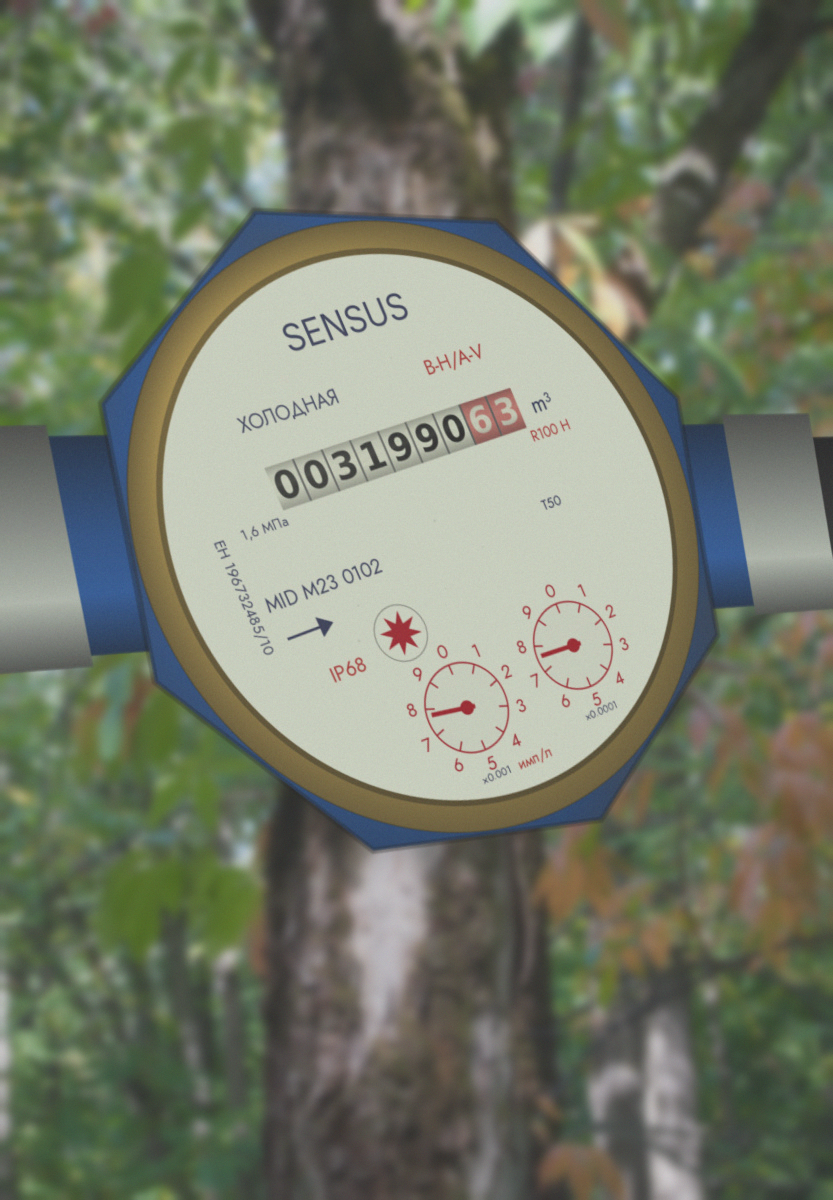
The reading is 31990.6377 (m³)
